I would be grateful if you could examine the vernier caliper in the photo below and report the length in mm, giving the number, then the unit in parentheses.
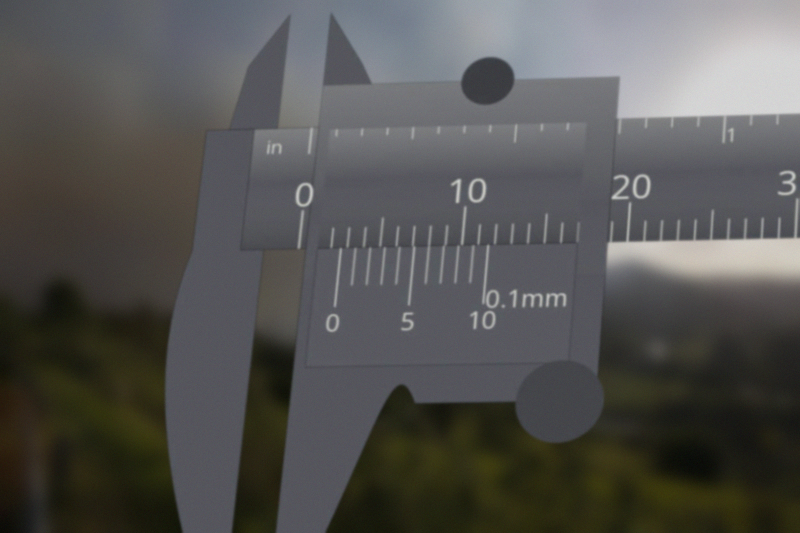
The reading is 2.6 (mm)
